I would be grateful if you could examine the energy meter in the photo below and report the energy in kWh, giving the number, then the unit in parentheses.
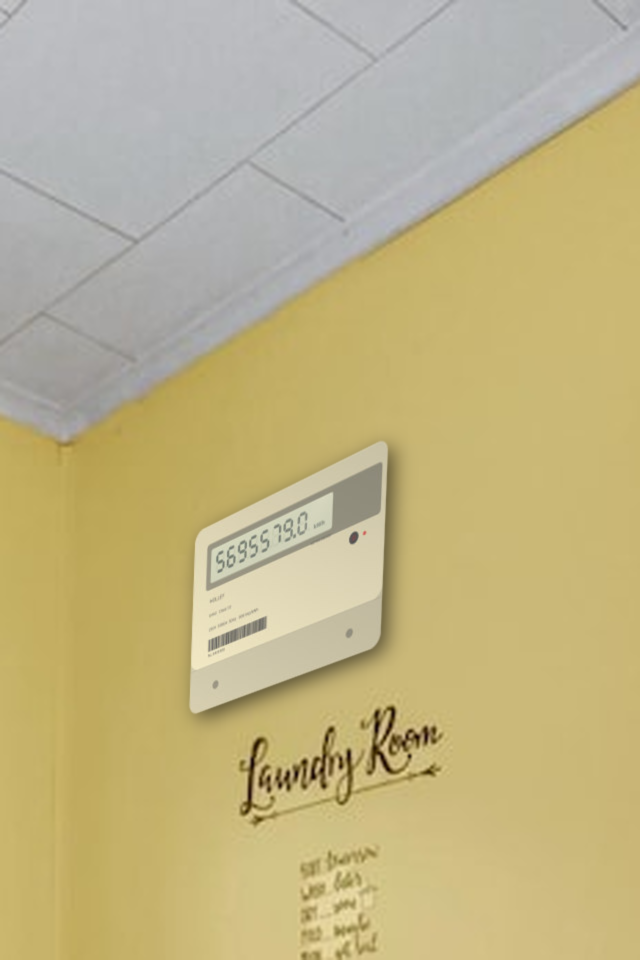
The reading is 5695579.0 (kWh)
